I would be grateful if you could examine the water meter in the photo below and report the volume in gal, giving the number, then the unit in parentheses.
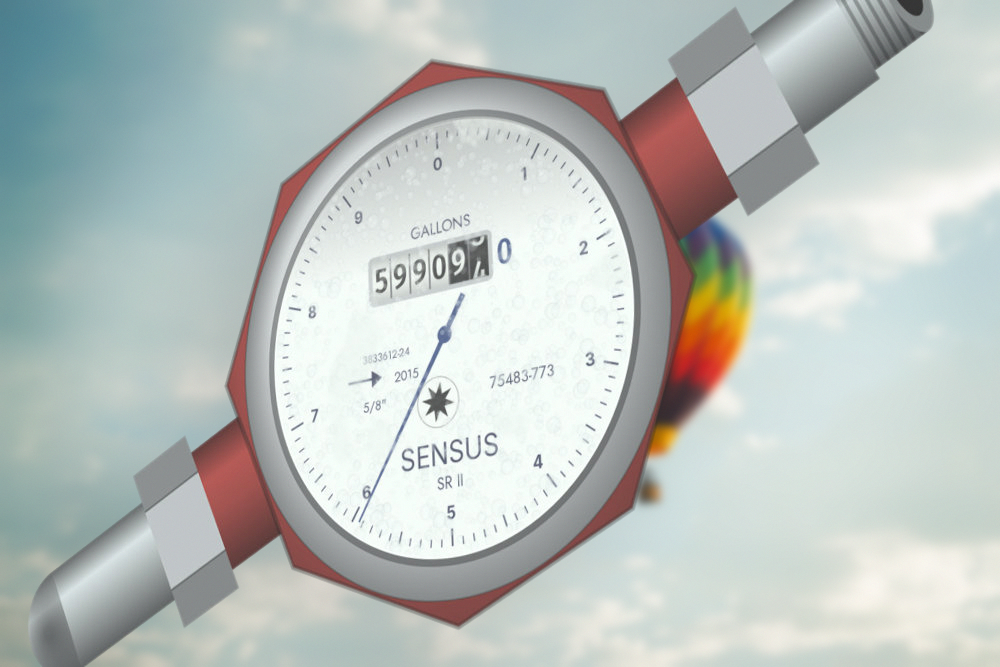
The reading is 5990935.9 (gal)
